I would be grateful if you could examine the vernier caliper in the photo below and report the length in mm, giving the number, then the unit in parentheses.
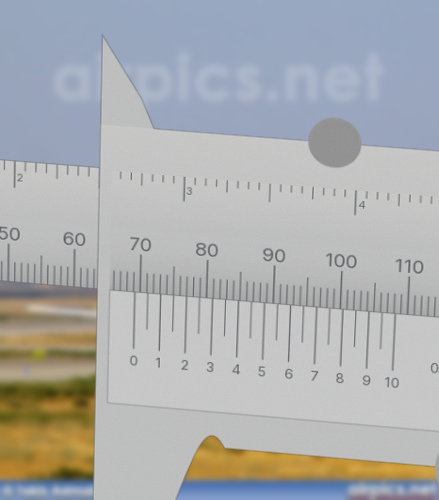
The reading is 69.2 (mm)
